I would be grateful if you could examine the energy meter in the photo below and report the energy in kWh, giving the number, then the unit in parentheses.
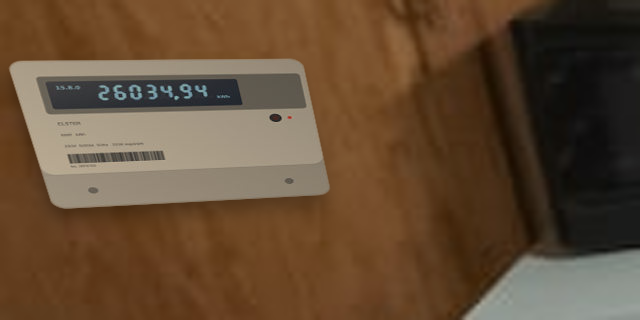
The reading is 26034.94 (kWh)
